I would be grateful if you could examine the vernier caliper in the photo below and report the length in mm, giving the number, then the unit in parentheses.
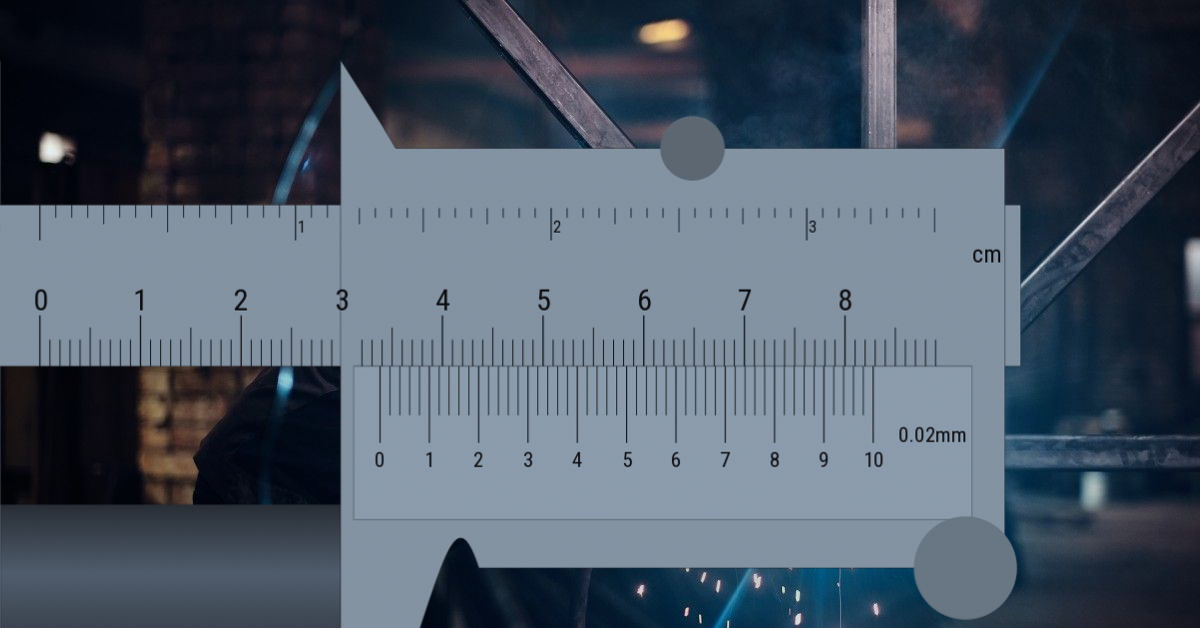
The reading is 33.8 (mm)
